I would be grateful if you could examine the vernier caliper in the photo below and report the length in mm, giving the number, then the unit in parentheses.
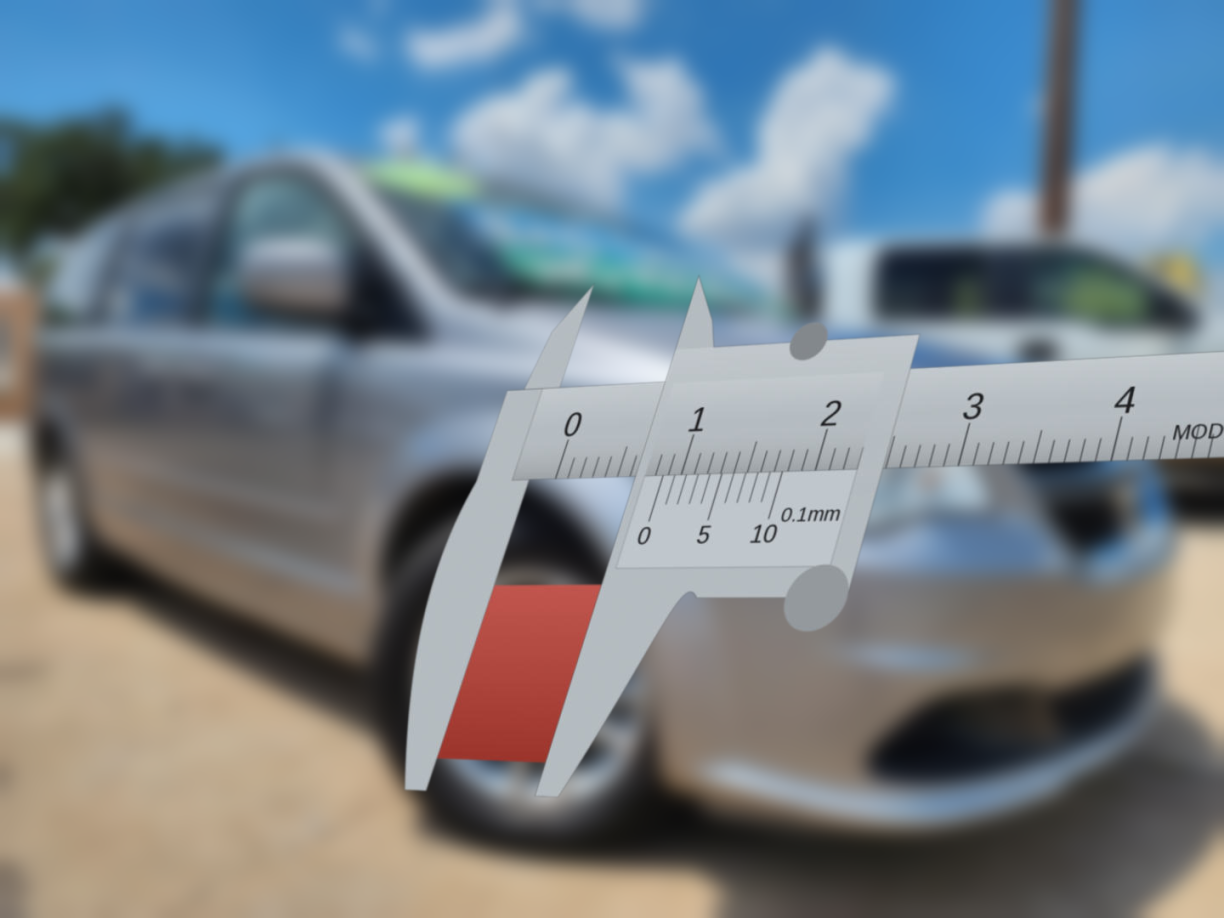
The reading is 8.6 (mm)
